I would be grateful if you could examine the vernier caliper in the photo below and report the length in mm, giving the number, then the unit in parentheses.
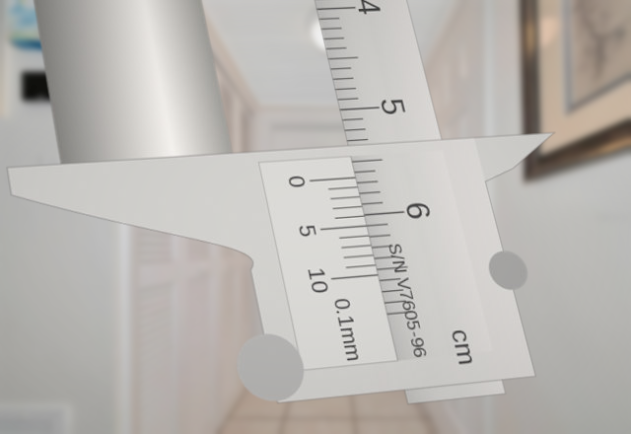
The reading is 56.5 (mm)
